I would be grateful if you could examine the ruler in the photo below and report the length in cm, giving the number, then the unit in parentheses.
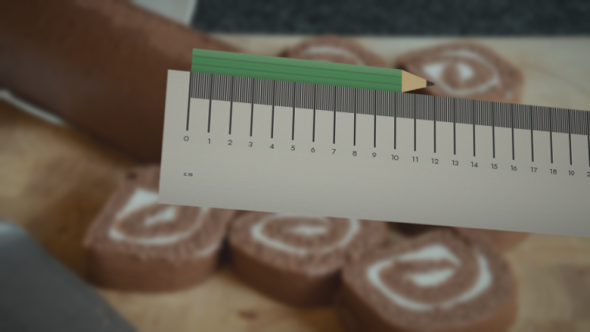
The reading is 12 (cm)
